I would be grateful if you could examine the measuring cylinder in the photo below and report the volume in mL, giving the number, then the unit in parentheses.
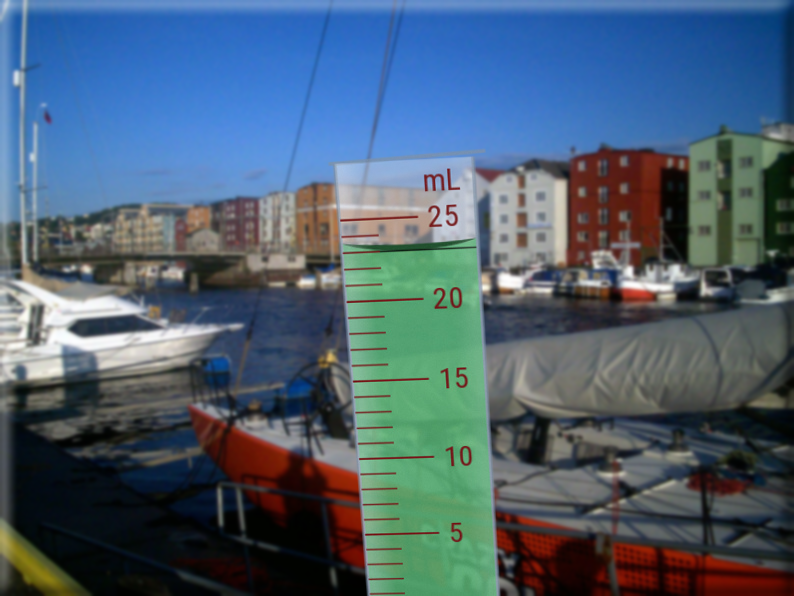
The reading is 23 (mL)
